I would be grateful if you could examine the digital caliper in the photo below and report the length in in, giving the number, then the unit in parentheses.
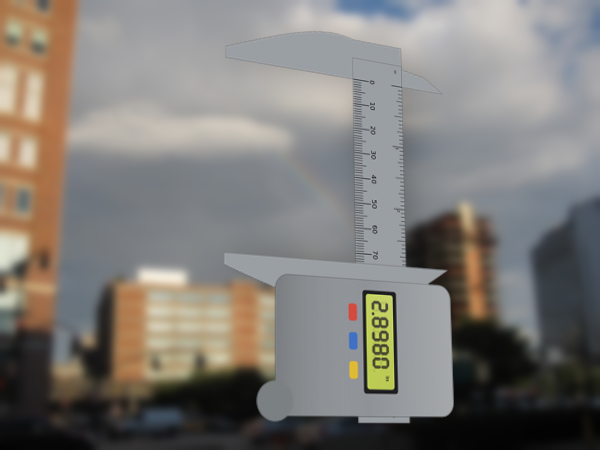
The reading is 2.8980 (in)
